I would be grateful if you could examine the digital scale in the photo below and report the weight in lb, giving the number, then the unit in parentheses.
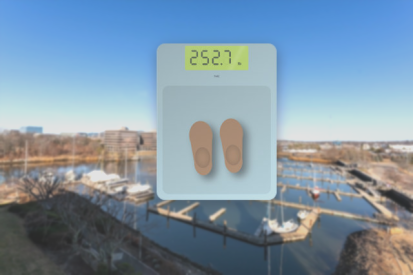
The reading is 252.7 (lb)
